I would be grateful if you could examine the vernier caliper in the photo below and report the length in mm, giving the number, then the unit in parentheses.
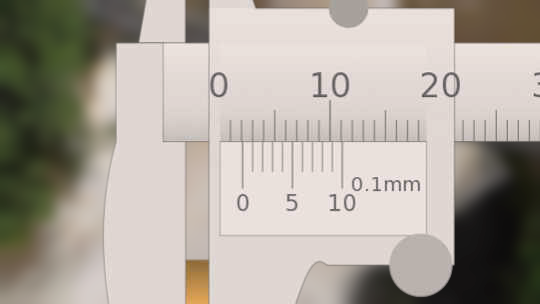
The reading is 2.1 (mm)
